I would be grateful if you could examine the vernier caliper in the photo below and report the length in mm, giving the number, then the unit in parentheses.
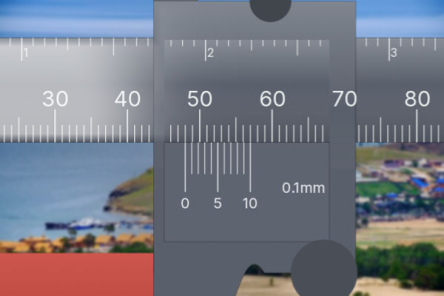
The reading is 48.0 (mm)
